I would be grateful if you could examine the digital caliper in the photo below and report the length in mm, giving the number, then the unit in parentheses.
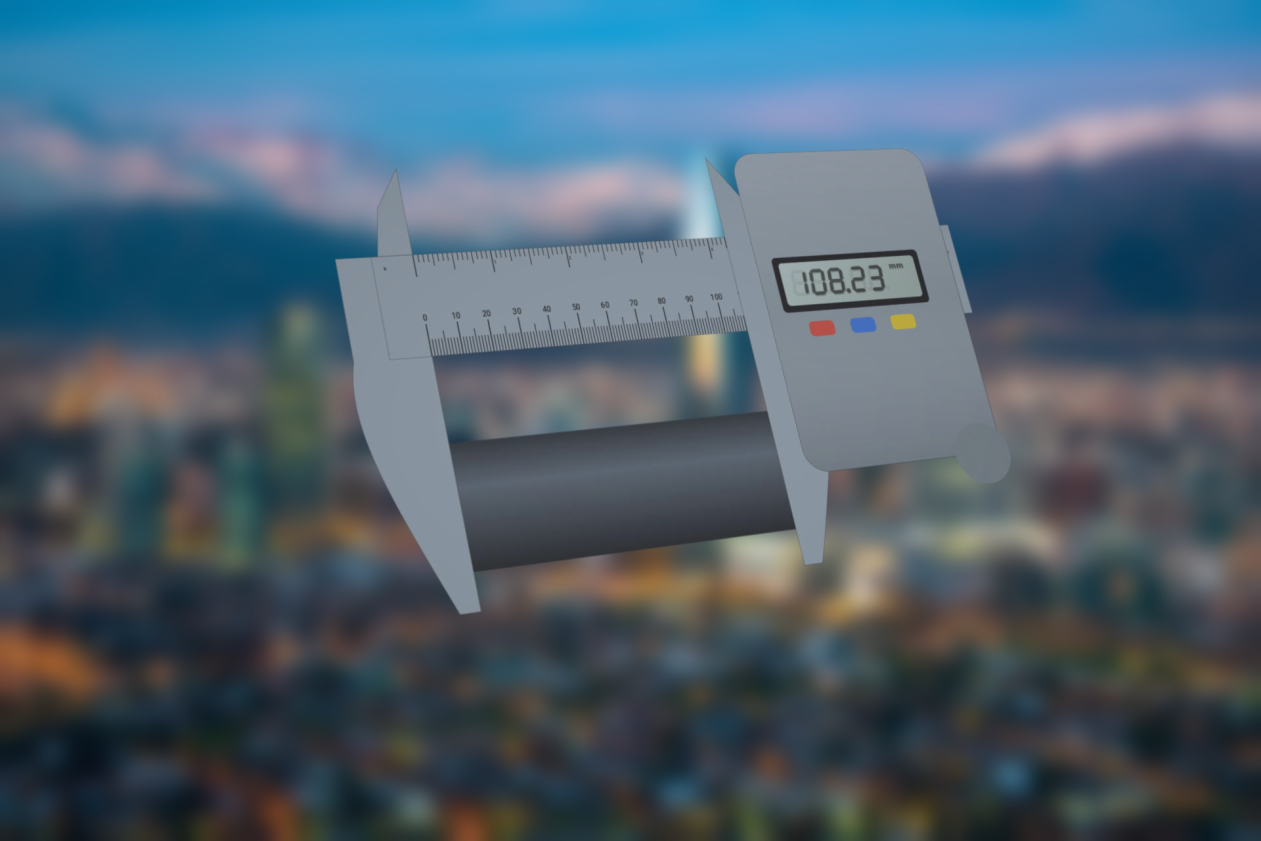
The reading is 108.23 (mm)
